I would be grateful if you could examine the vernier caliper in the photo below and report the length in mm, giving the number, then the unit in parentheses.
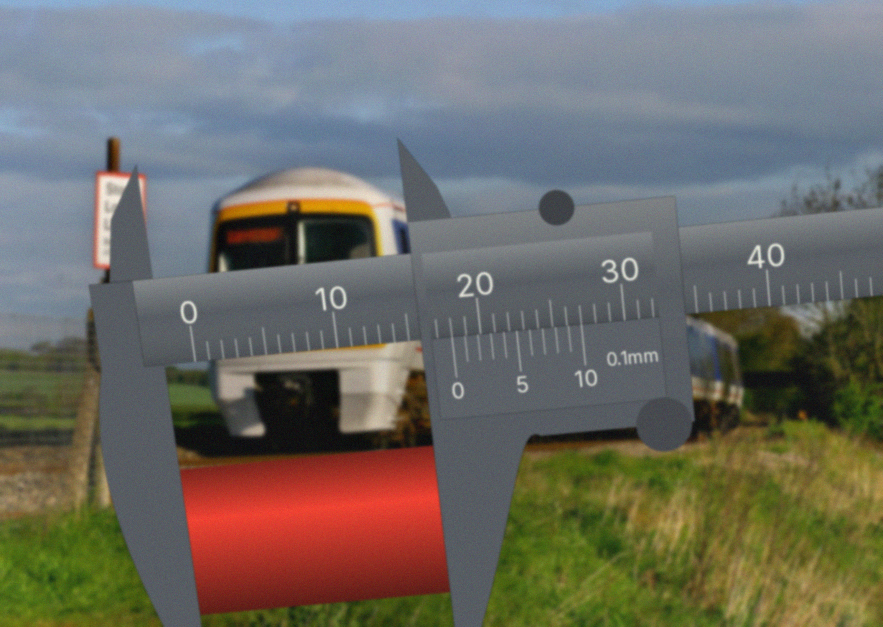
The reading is 18.0 (mm)
